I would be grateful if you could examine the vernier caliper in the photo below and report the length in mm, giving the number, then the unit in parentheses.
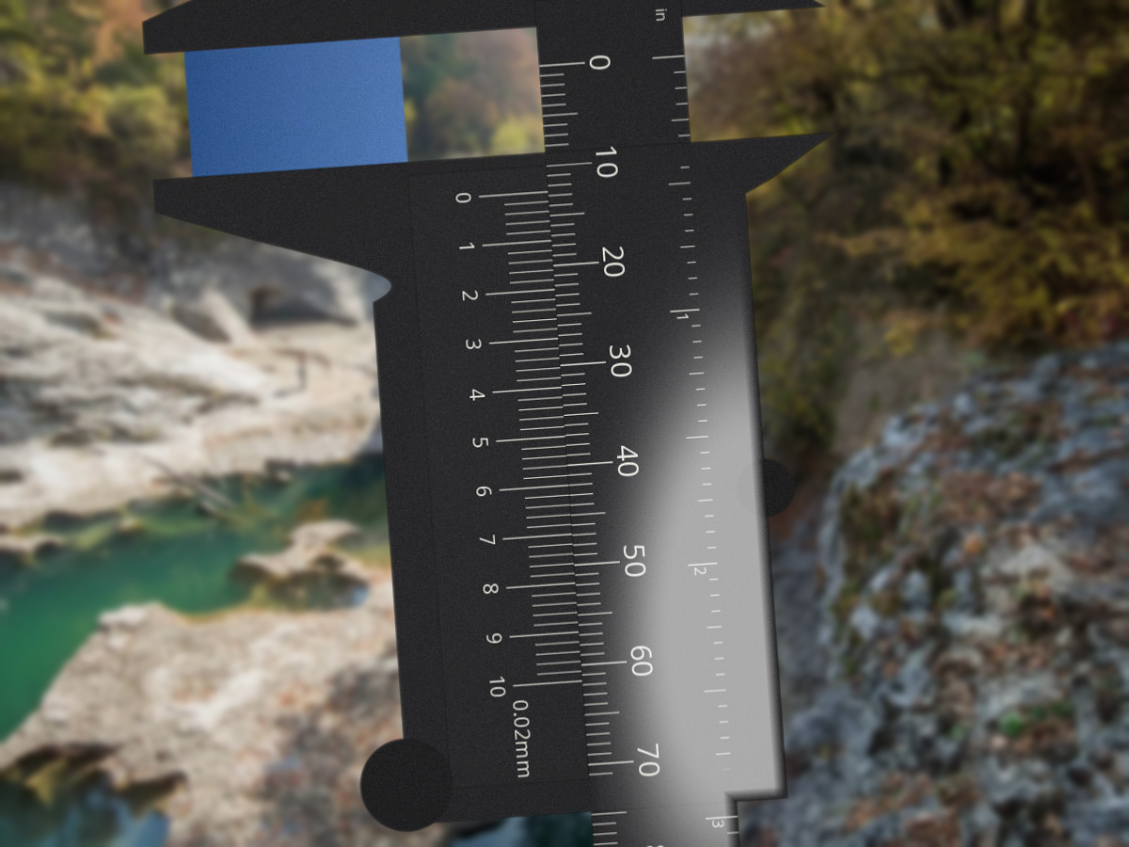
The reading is 12.6 (mm)
